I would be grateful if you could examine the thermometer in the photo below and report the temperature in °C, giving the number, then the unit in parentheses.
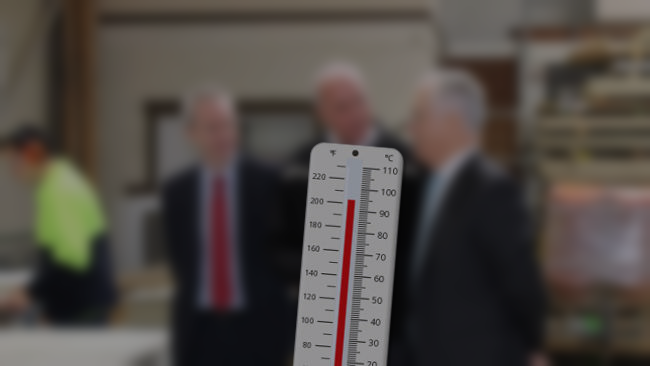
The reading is 95 (°C)
